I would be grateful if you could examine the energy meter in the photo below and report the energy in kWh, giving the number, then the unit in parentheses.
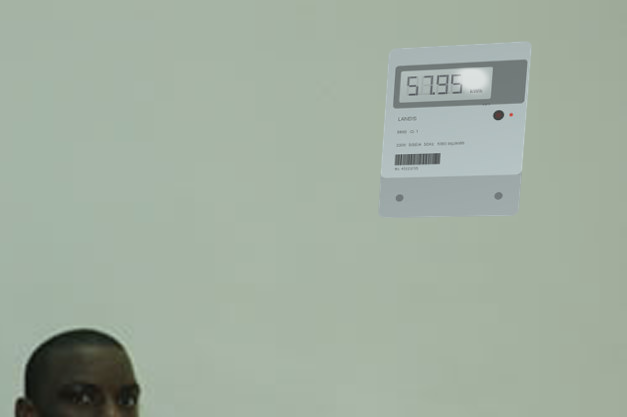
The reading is 57.95 (kWh)
